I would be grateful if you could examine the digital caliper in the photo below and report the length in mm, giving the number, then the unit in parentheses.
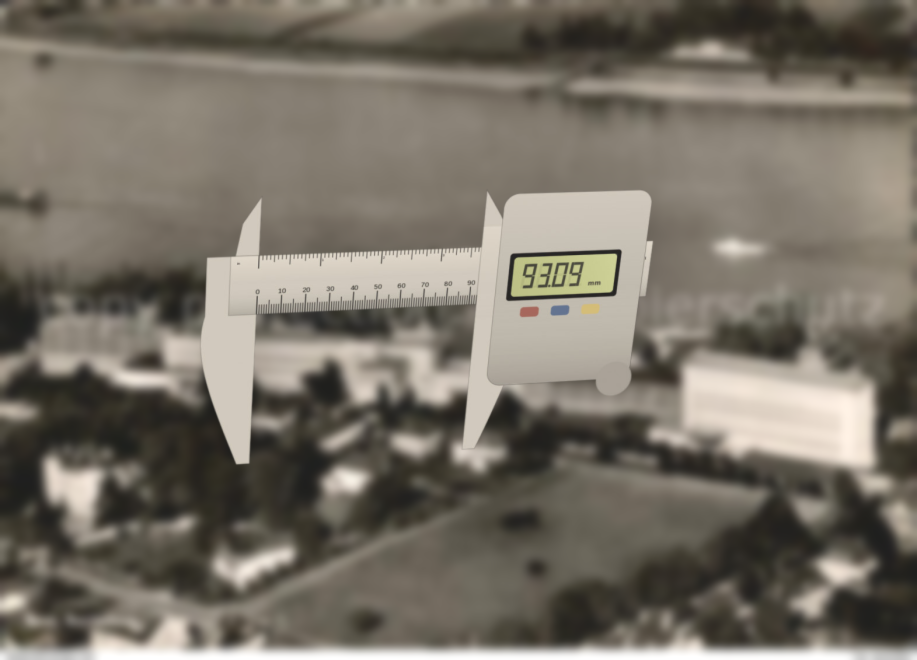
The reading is 93.09 (mm)
